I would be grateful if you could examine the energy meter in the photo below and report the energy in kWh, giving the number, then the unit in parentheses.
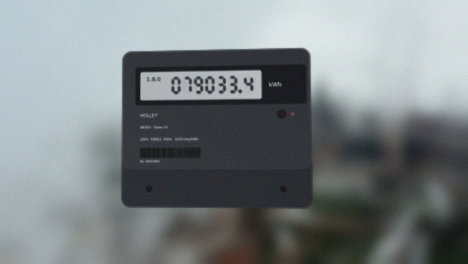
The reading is 79033.4 (kWh)
